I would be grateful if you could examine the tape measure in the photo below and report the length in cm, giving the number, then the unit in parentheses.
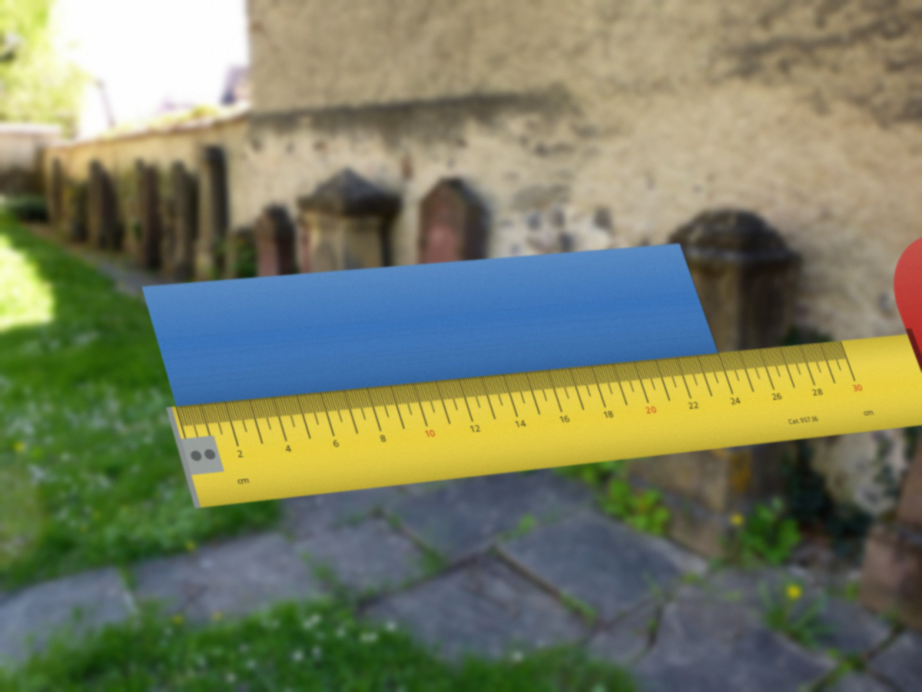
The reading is 24 (cm)
